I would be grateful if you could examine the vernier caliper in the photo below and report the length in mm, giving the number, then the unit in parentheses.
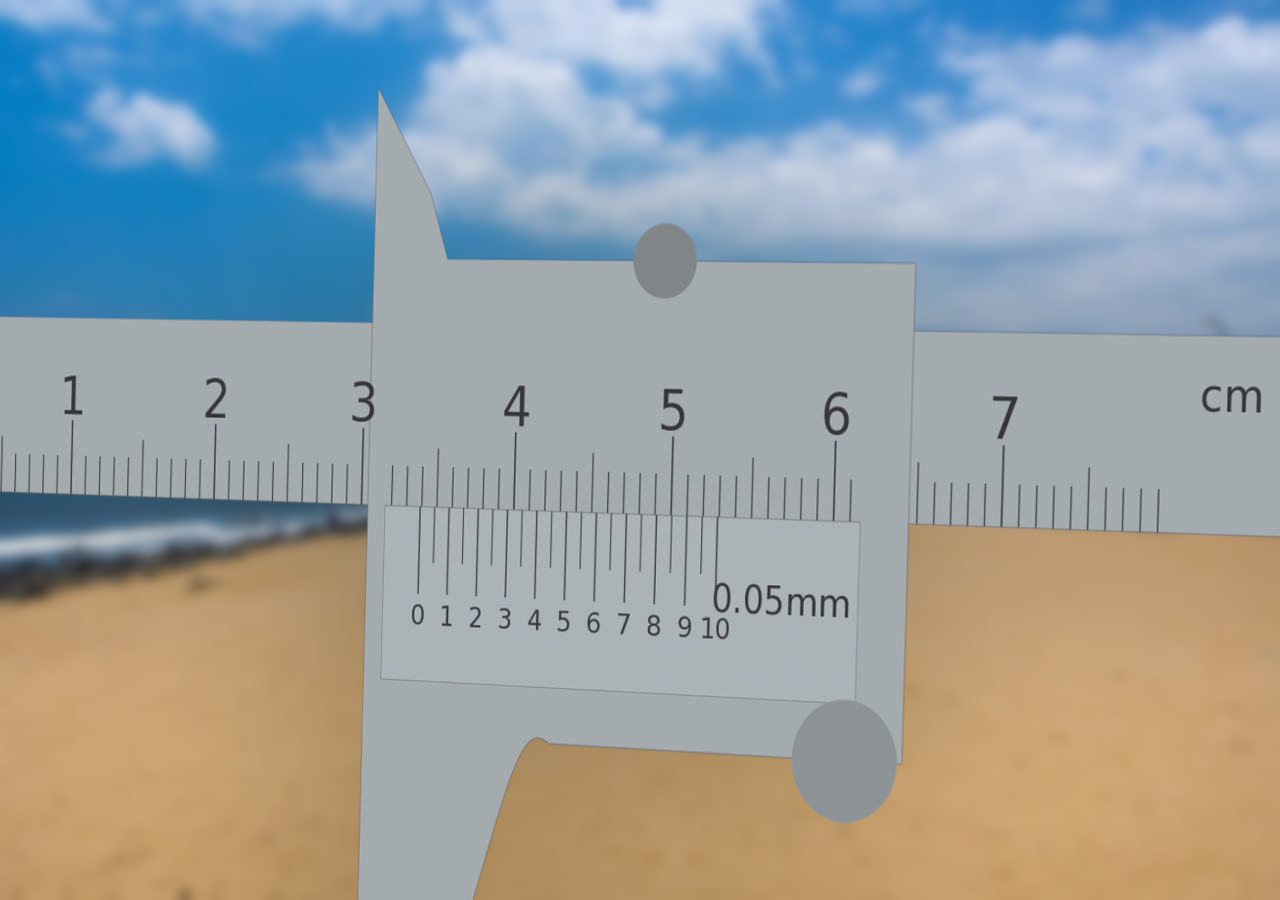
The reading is 33.9 (mm)
